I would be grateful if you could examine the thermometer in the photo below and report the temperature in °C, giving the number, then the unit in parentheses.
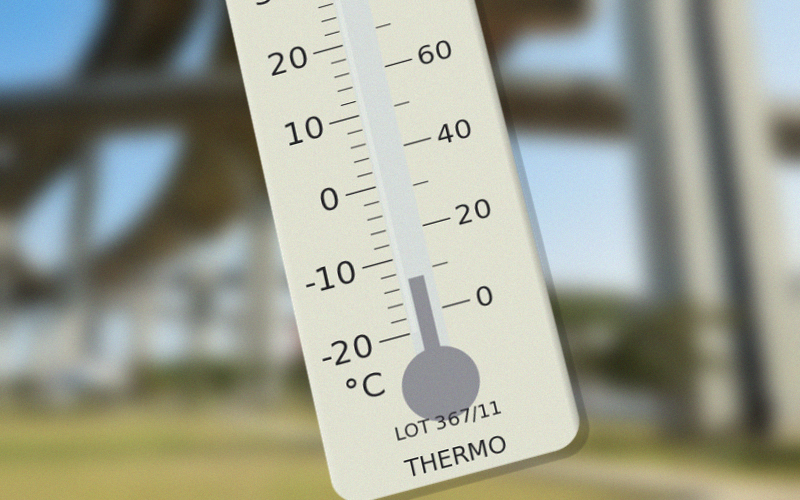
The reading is -13 (°C)
